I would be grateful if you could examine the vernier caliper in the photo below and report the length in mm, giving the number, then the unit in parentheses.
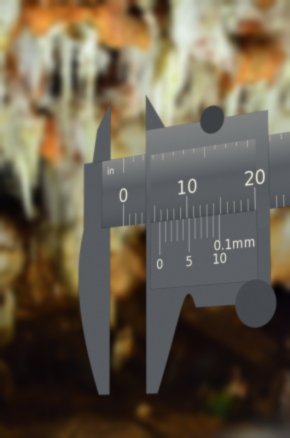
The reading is 5.8 (mm)
